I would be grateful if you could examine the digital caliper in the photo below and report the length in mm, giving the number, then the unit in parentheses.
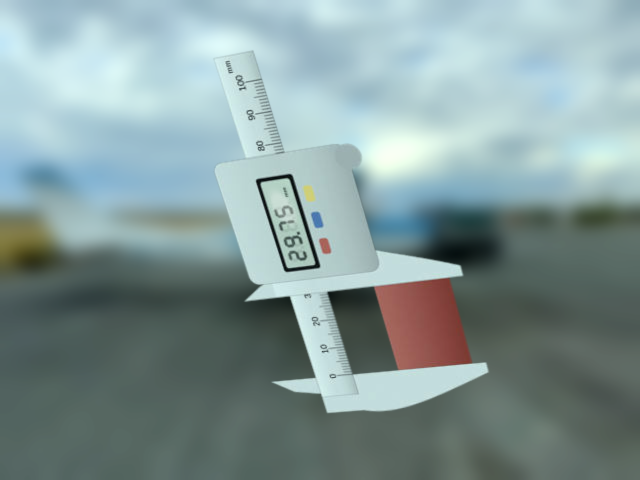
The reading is 29.75 (mm)
